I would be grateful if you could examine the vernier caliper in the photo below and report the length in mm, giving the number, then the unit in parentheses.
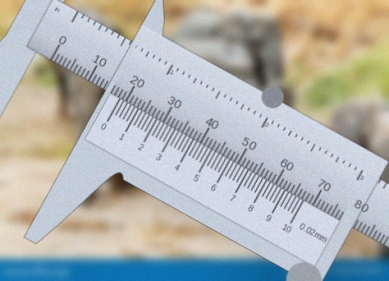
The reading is 18.5 (mm)
